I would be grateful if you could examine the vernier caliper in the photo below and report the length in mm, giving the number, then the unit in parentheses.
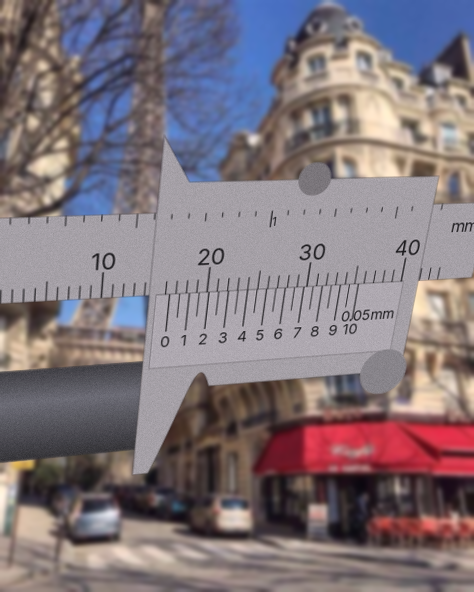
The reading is 16.4 (mm)
